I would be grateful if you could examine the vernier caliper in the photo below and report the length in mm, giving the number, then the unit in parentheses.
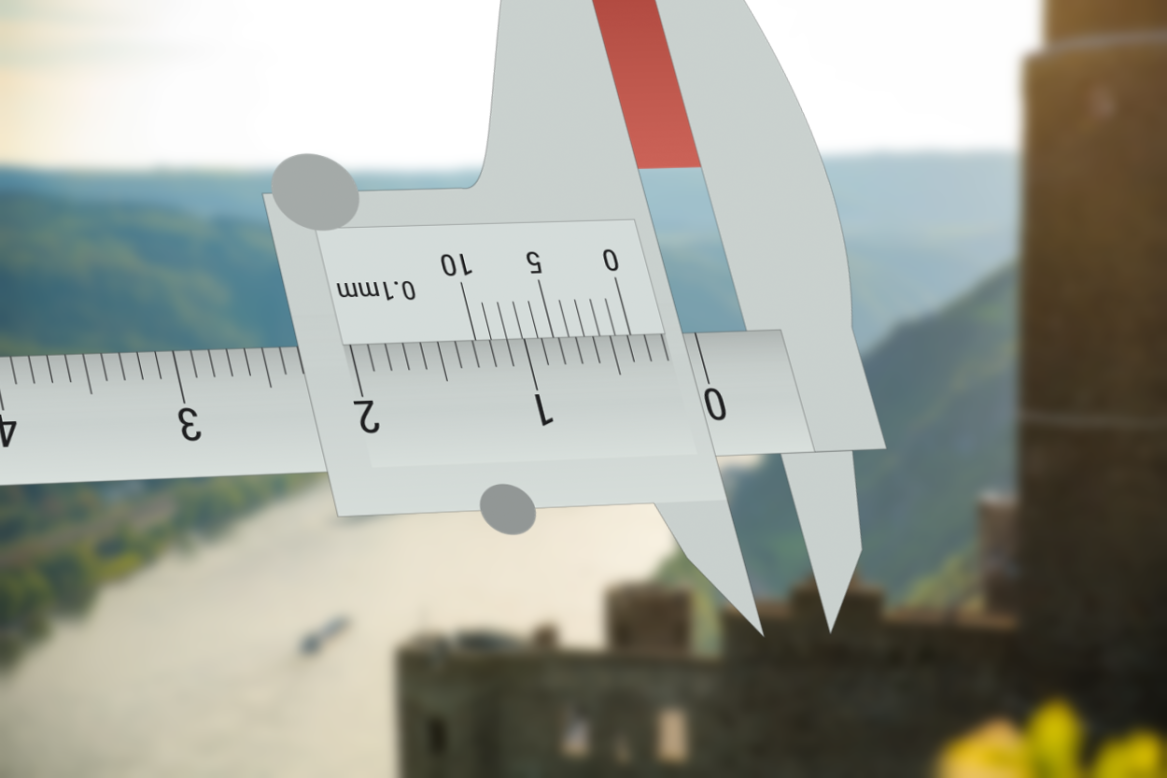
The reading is 3.8 (mm)
